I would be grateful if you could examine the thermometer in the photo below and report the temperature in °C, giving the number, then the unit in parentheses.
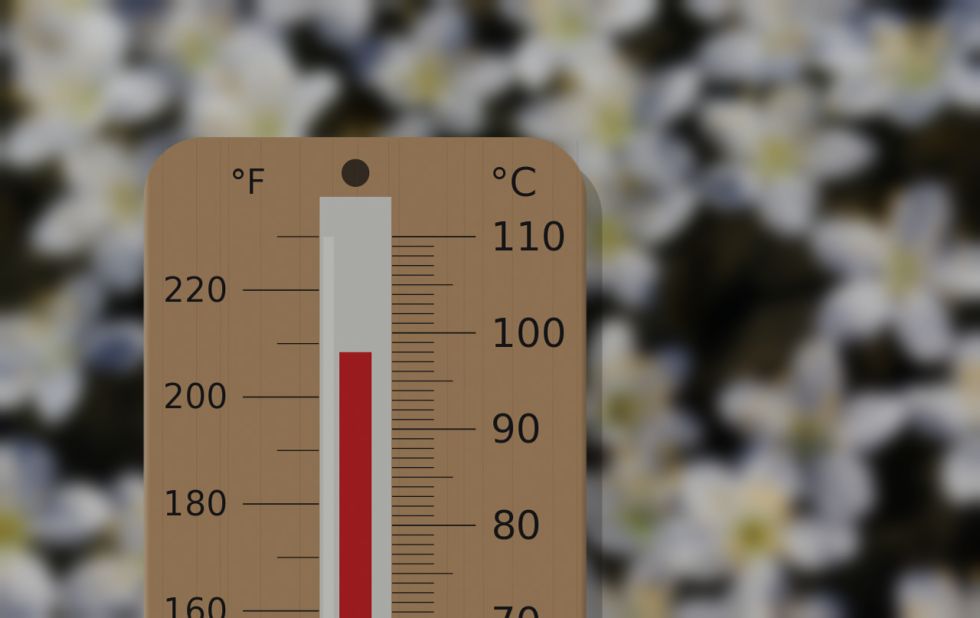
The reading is 98 (°C)
